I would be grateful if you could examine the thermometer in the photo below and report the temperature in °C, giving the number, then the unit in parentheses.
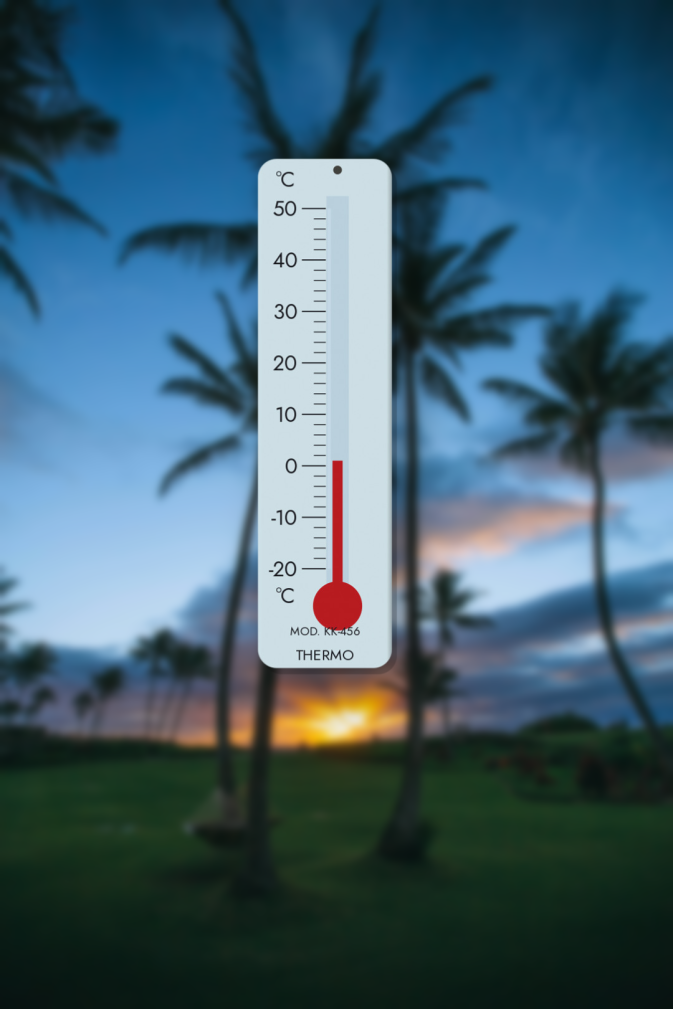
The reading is 1 (°C)
